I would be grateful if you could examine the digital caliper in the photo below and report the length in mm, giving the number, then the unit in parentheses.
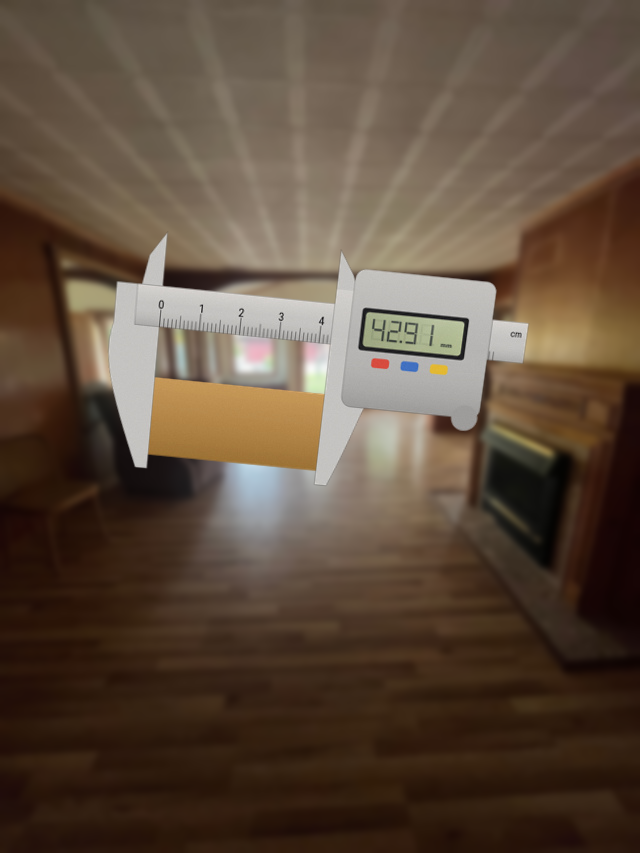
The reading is 42.91 (mm)
